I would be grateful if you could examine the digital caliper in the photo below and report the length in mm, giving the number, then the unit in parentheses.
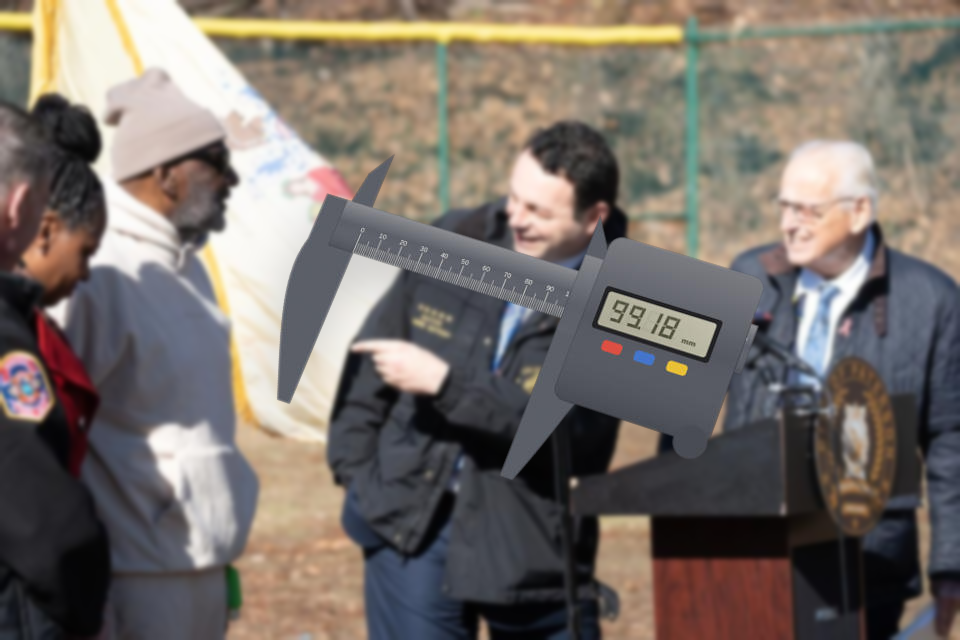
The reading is 99.18 (mm)
